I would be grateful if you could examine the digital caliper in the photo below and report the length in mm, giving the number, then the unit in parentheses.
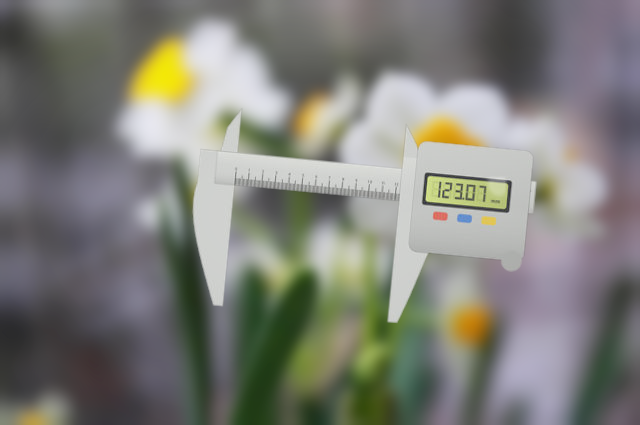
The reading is 123.07 (mm)
